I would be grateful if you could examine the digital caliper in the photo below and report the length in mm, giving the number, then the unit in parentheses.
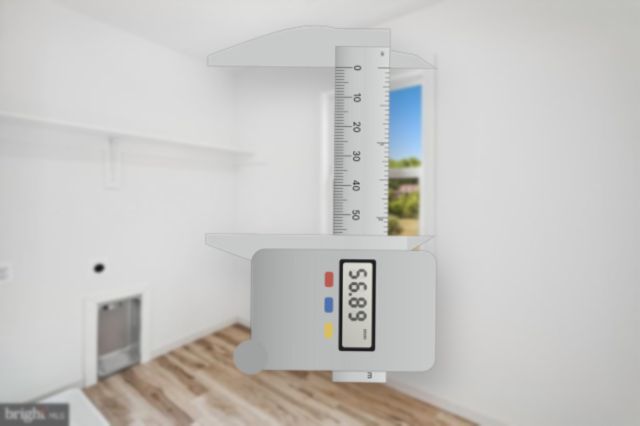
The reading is 56.89 (mm)
